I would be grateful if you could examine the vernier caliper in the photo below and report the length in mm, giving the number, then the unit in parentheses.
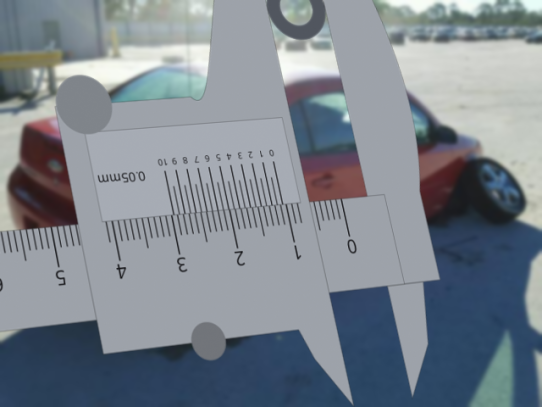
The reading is 10.6 (mm)
